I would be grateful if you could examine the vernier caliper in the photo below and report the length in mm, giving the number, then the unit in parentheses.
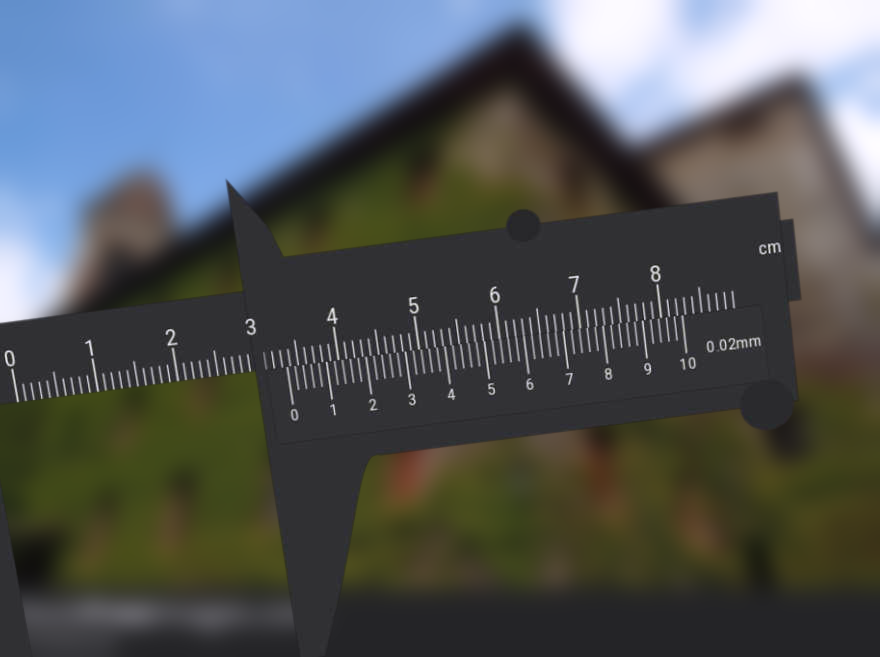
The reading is 33.6 (mm)
